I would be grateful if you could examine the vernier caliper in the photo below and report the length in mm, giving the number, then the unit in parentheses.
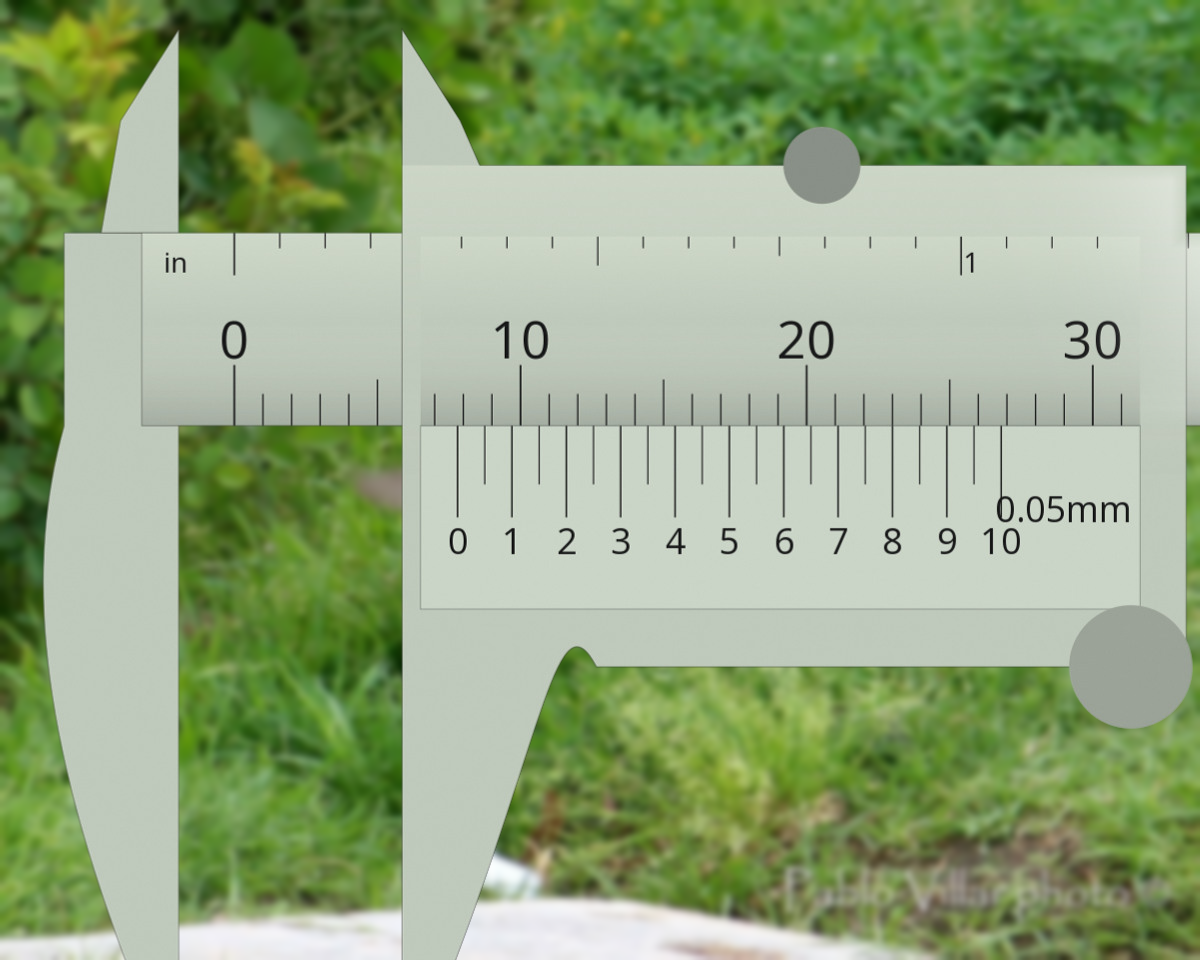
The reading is 7.80 (mm)
